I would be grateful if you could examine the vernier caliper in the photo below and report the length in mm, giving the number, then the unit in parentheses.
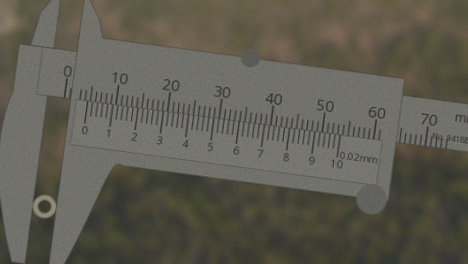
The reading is 4.5 (mm)
